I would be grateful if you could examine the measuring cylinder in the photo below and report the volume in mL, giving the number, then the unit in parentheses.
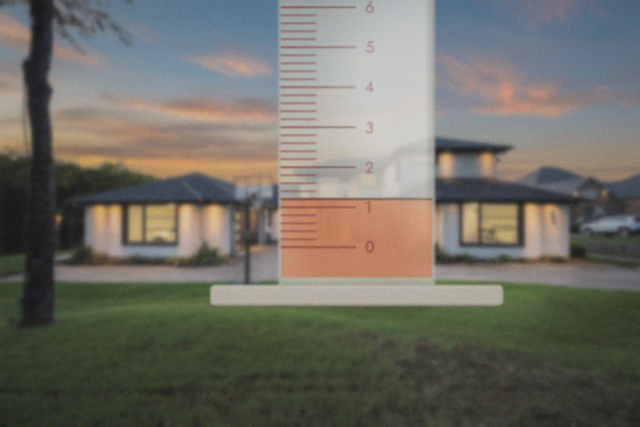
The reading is 1.2 (mL)
